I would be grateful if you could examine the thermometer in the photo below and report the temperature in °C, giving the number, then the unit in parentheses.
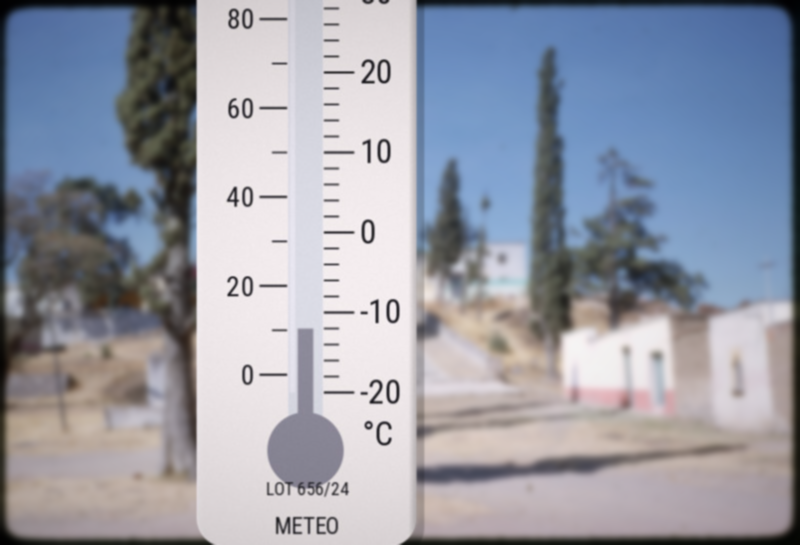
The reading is -12 (°C)
